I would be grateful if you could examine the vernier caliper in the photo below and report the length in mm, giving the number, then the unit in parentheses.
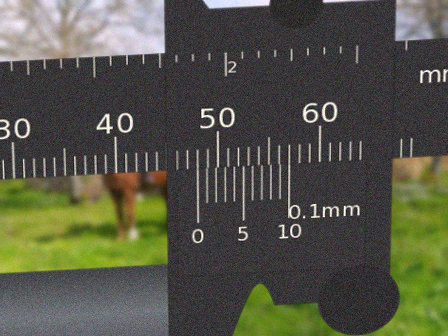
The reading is 48.0 (mm)
